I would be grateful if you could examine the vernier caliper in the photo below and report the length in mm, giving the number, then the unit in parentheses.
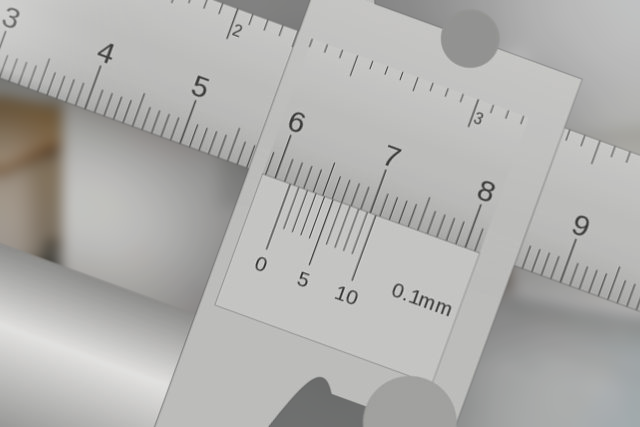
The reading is 61.6 (mm)
